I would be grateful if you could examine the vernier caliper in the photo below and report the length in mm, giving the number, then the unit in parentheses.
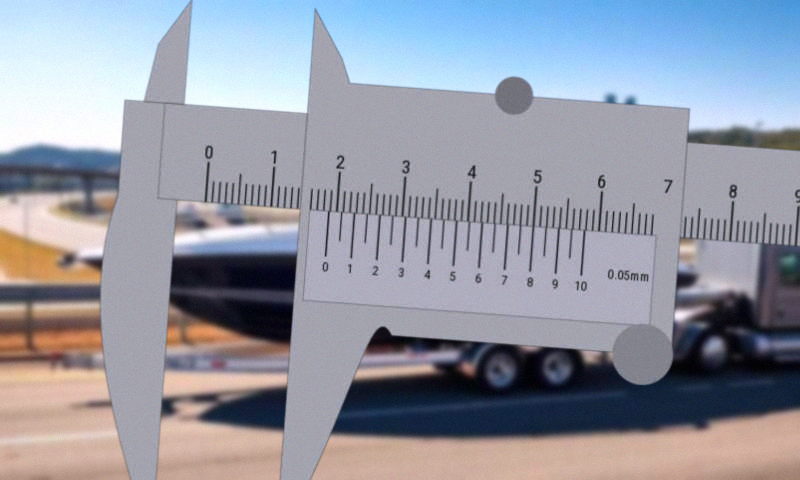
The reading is 18.8 (mm)
